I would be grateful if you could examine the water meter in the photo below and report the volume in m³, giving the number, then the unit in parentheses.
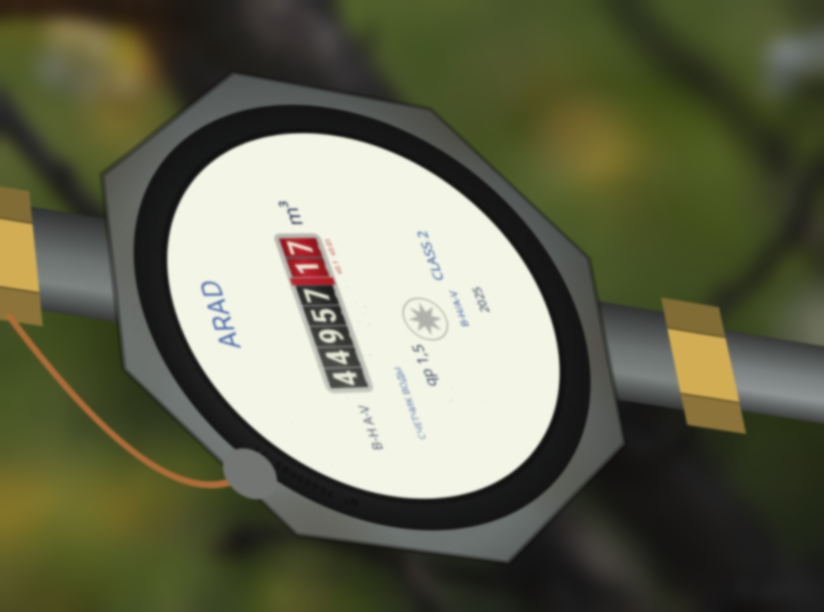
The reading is 44957.17 (m³)
